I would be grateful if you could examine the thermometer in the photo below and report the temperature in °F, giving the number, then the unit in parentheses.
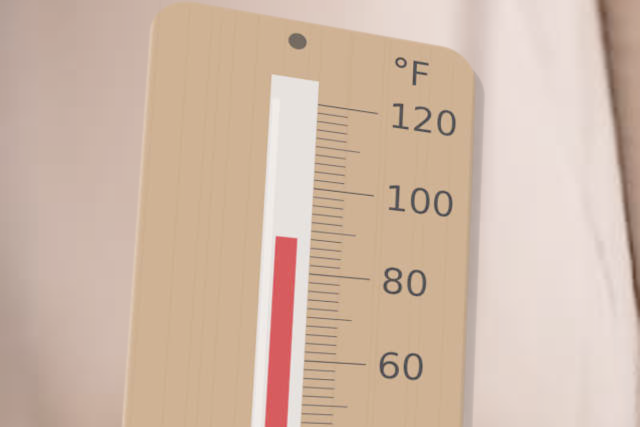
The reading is 88 (°F)
